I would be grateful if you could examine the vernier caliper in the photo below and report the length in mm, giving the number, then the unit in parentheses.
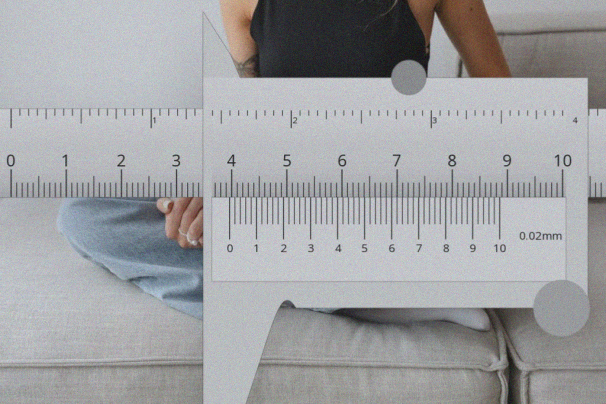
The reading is 39.6 (mm)
